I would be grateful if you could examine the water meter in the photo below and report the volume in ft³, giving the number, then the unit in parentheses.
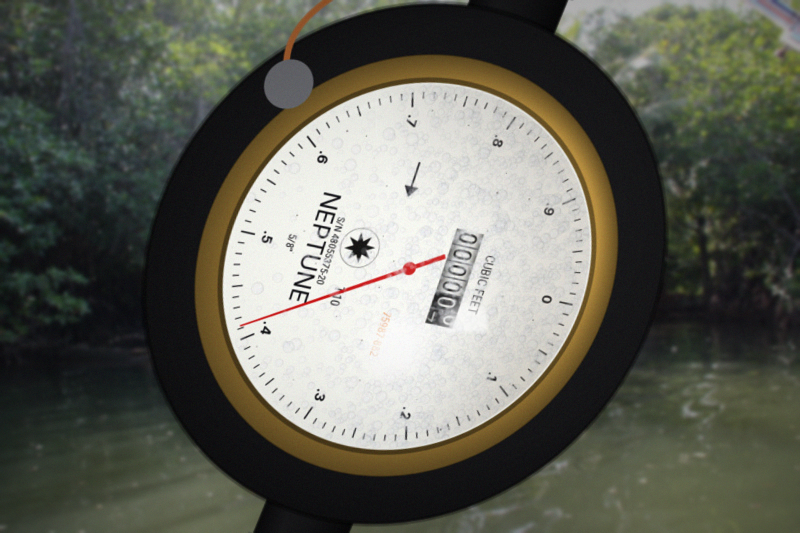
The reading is 6.41 (ft³)
